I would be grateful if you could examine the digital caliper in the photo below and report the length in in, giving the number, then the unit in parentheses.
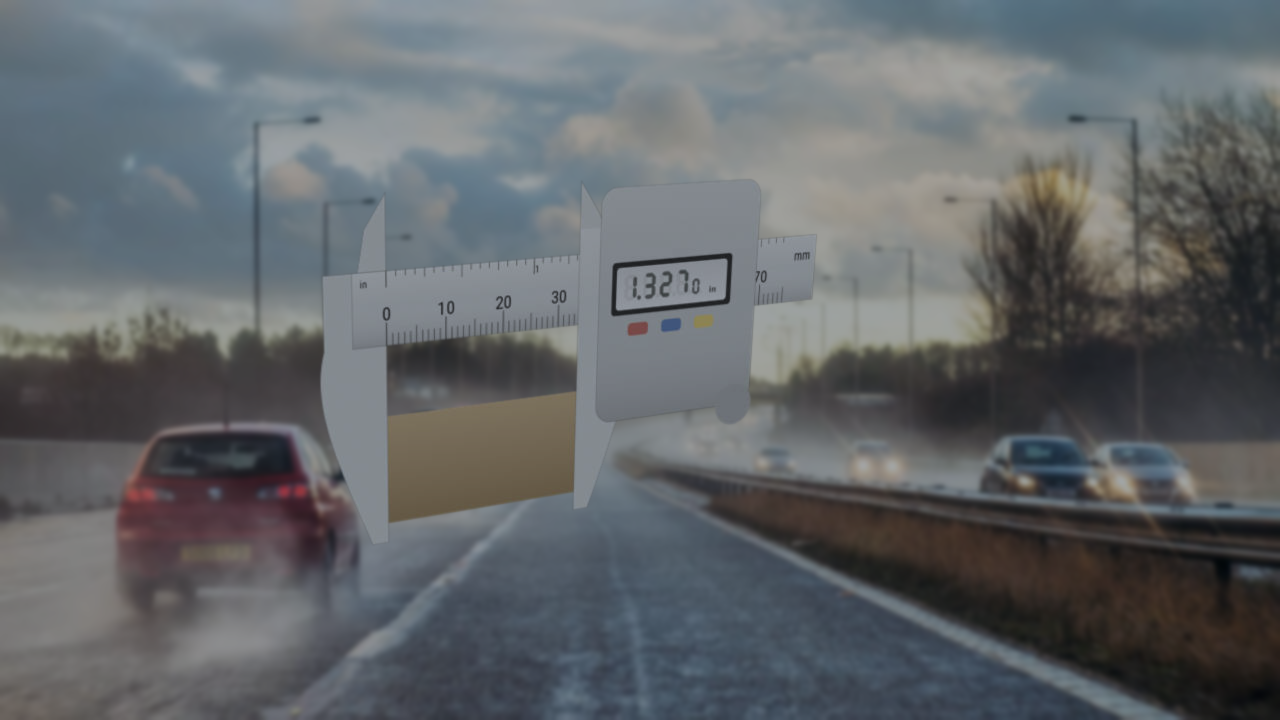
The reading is 1.3270 (in)
